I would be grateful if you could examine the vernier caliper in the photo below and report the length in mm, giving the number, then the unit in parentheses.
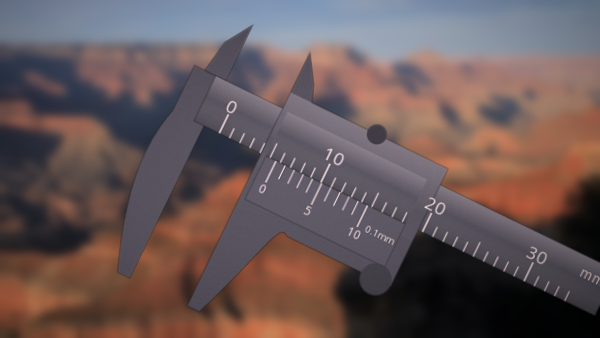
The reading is 5.6 (mm)
